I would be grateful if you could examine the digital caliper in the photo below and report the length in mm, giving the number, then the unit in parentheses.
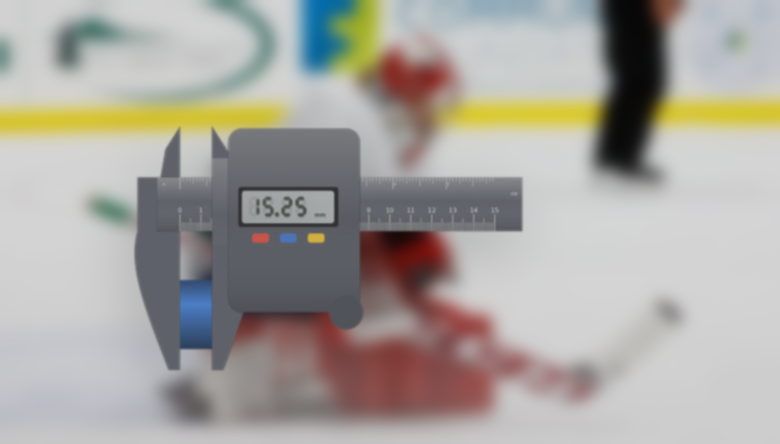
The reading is 15.25 (mm)
